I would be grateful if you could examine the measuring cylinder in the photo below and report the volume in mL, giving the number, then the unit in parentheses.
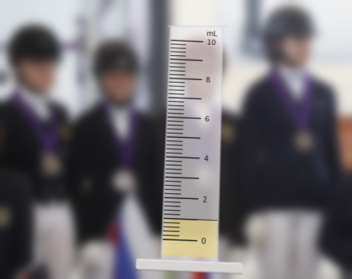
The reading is 1 (mL)
